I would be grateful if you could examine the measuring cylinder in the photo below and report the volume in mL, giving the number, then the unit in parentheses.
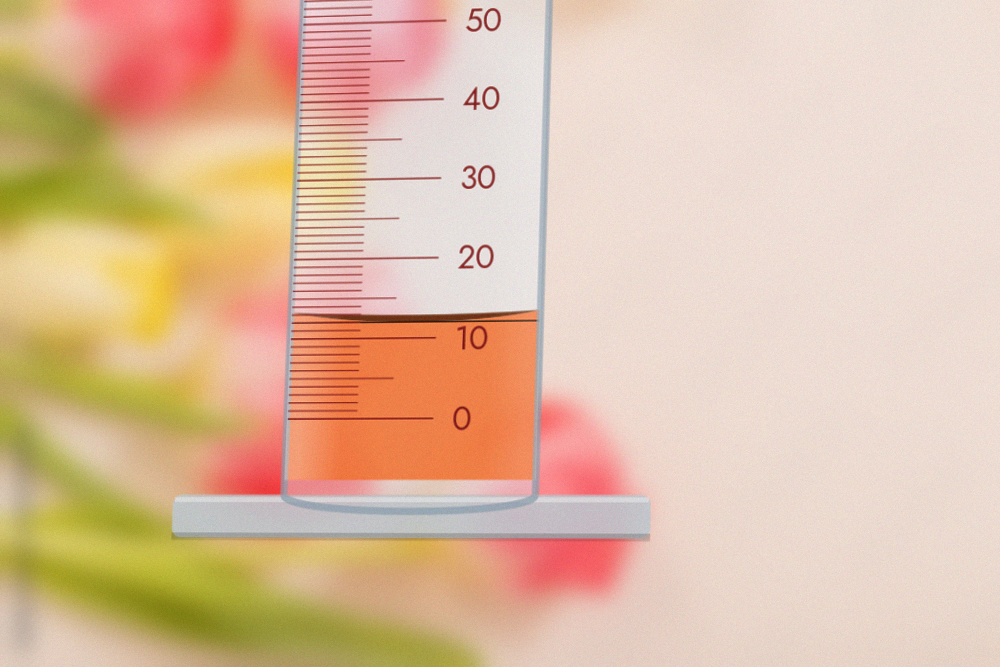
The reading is 12 (mL)
